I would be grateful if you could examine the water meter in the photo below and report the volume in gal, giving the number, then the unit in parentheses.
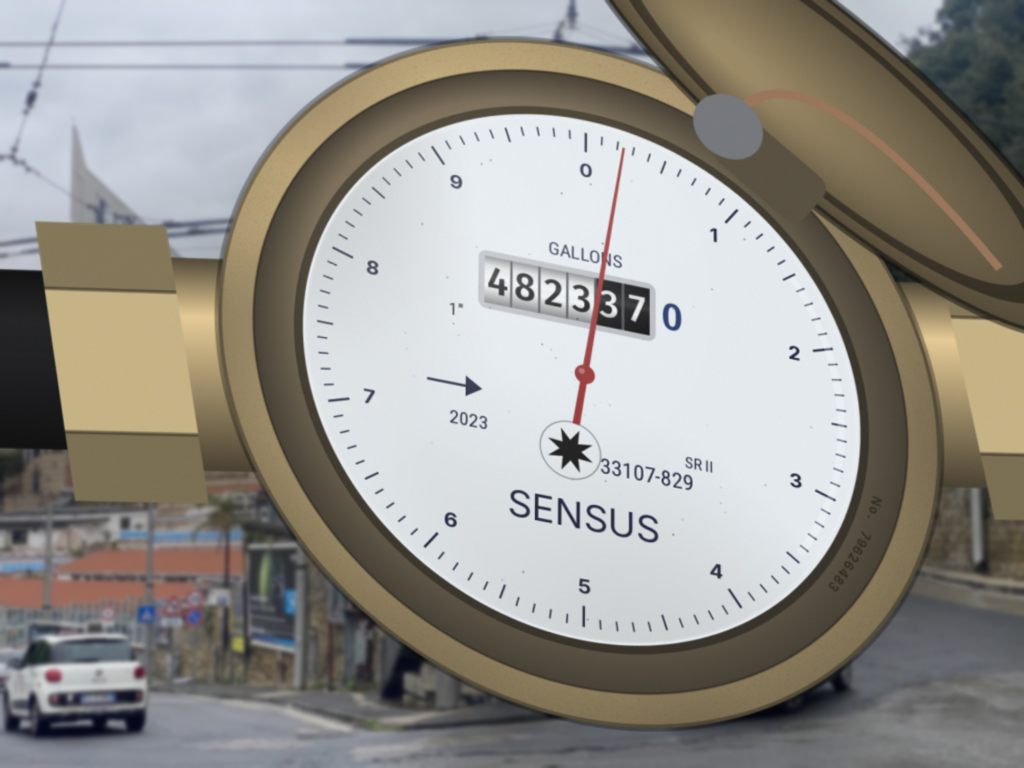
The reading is 4823370.2 (gal)
